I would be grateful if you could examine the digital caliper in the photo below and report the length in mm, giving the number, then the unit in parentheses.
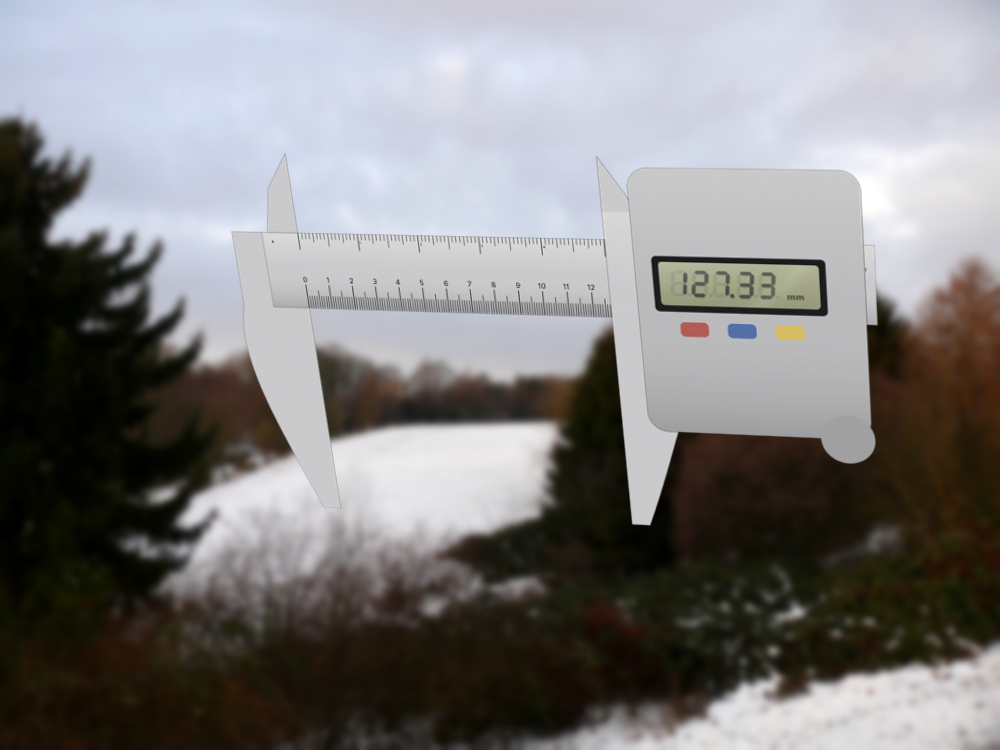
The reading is 127.33 (mm)
